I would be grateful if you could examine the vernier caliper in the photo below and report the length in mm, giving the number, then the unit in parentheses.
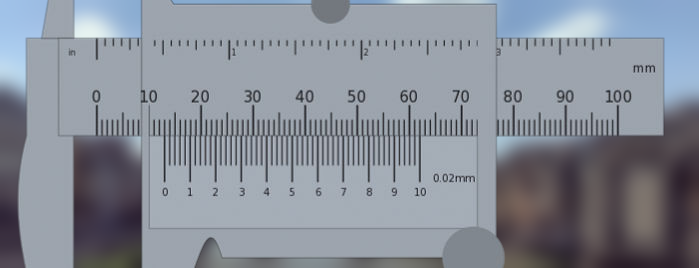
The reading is 13.0 (mm)
